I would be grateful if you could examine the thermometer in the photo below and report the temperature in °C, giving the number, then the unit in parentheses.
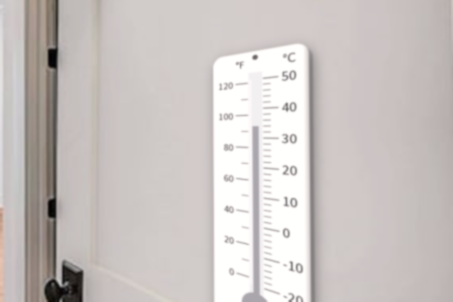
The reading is 34 (°C)
